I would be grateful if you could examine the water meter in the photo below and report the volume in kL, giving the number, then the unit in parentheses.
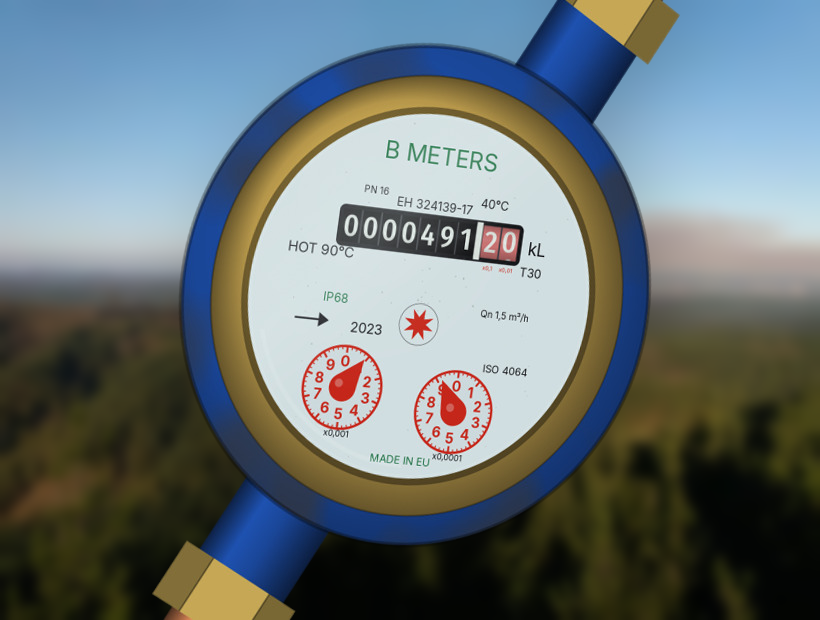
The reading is 491.2009 (kL)
